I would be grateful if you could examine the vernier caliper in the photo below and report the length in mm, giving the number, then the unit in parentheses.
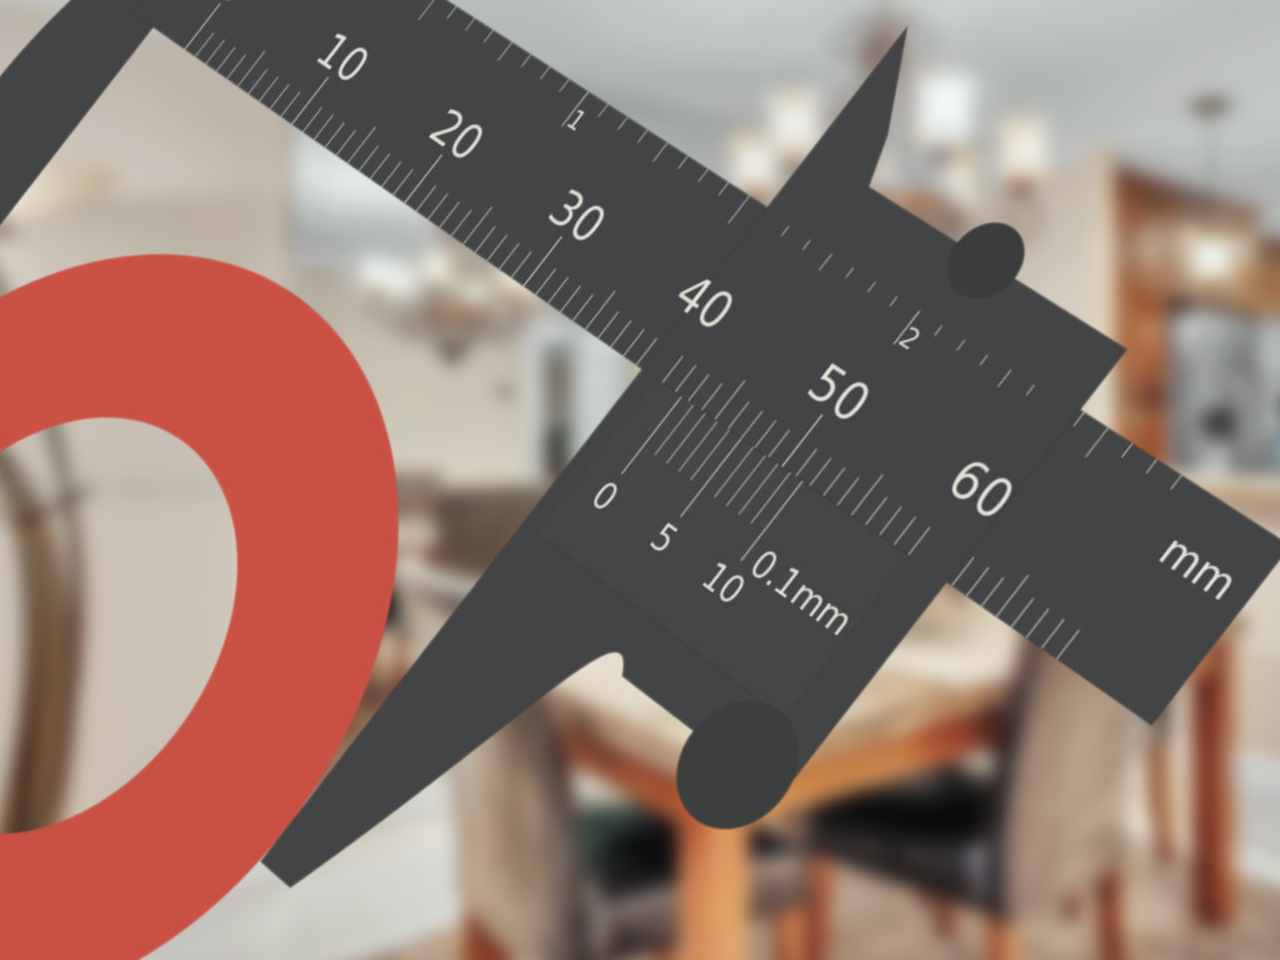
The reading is 42.5 (mm)
